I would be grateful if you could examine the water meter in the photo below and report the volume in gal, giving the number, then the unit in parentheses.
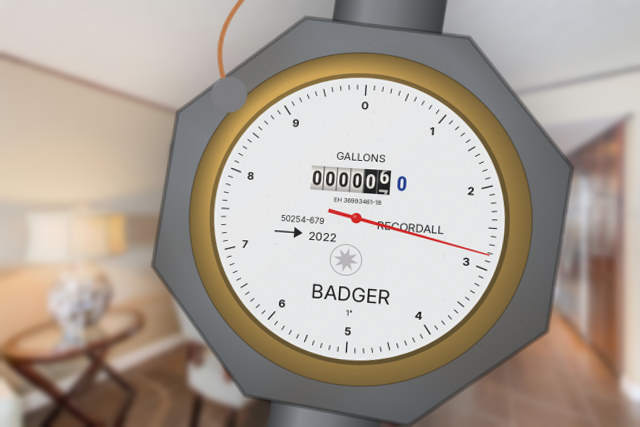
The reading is 62.8 (gal)
